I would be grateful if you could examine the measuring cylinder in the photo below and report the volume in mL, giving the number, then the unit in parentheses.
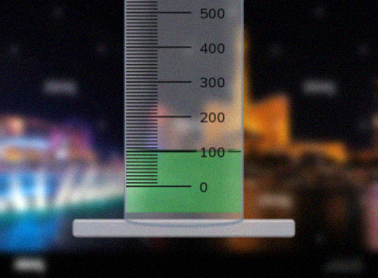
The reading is 100 (mL)
